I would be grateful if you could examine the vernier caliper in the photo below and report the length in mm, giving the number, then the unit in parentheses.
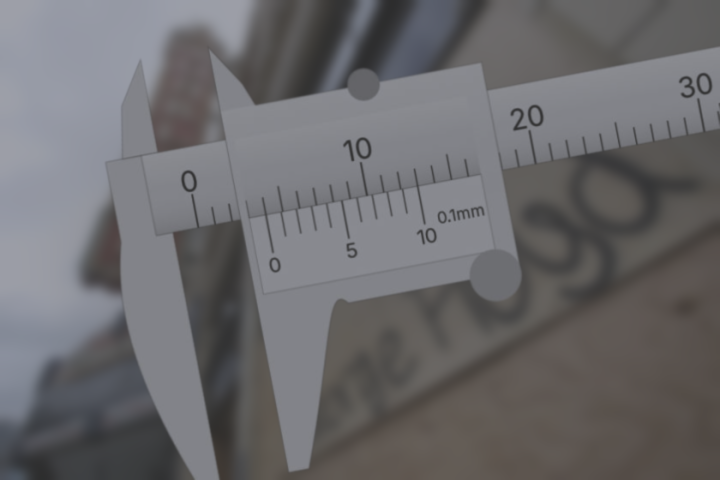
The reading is 4.0 (mm)
